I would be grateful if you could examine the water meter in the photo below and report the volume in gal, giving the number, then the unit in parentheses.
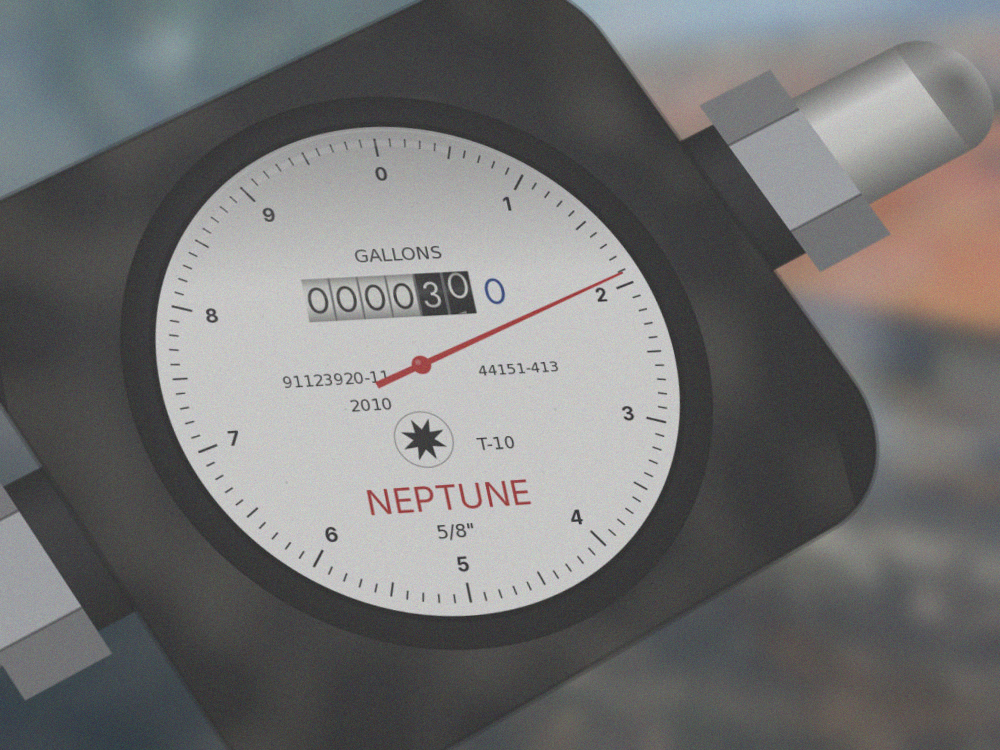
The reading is 301.9 (gal)
